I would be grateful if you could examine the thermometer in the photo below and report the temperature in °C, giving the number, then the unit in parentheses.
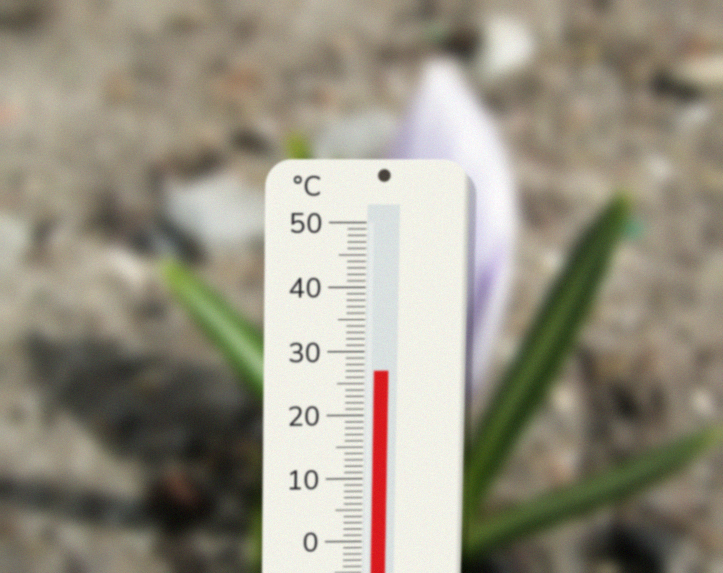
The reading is 27 (°C)
